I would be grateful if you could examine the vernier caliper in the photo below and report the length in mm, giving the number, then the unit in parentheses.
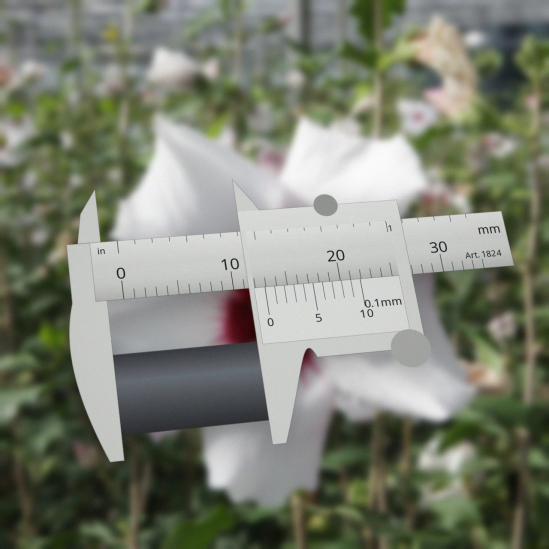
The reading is 12.9 (mm)
